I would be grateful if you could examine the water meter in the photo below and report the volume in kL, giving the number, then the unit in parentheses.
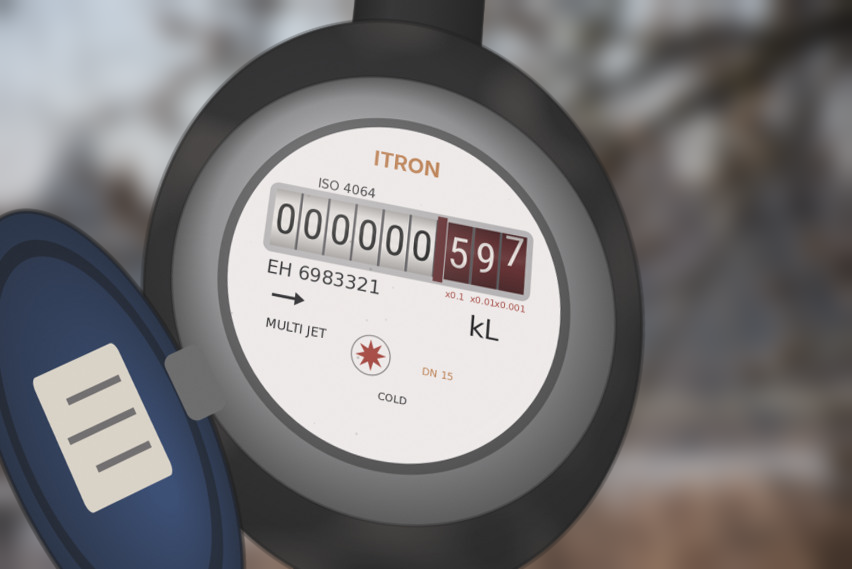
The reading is 0.597 (kL)
